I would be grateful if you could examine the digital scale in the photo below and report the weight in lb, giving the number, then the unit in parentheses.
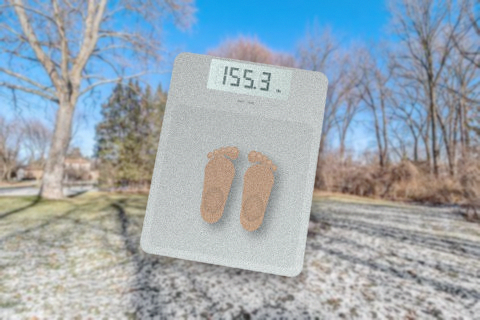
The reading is 155.3 (lb)
